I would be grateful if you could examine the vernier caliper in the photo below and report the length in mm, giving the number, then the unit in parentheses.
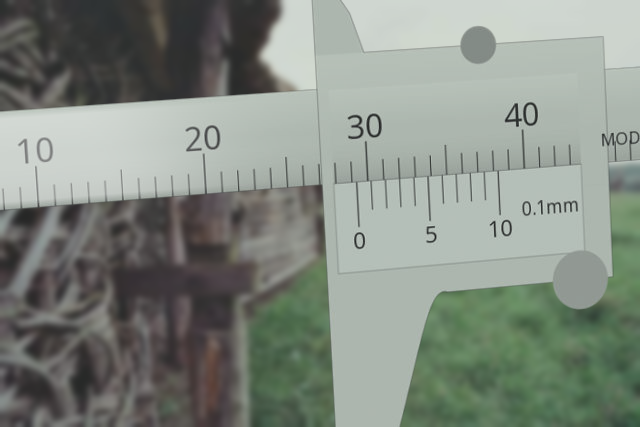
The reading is 29.3 (mm)
